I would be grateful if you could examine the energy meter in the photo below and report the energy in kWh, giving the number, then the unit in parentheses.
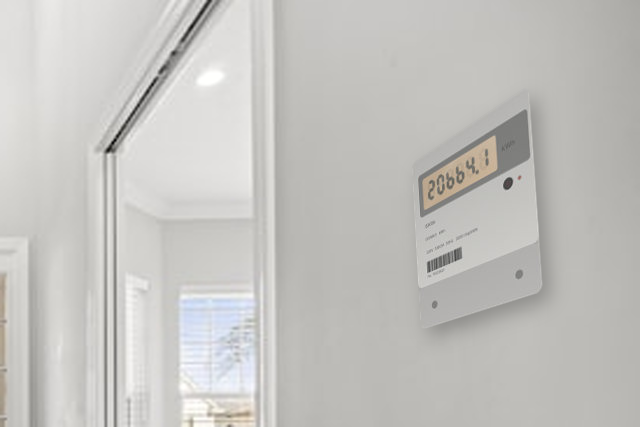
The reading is 20664.1 (kWh)
